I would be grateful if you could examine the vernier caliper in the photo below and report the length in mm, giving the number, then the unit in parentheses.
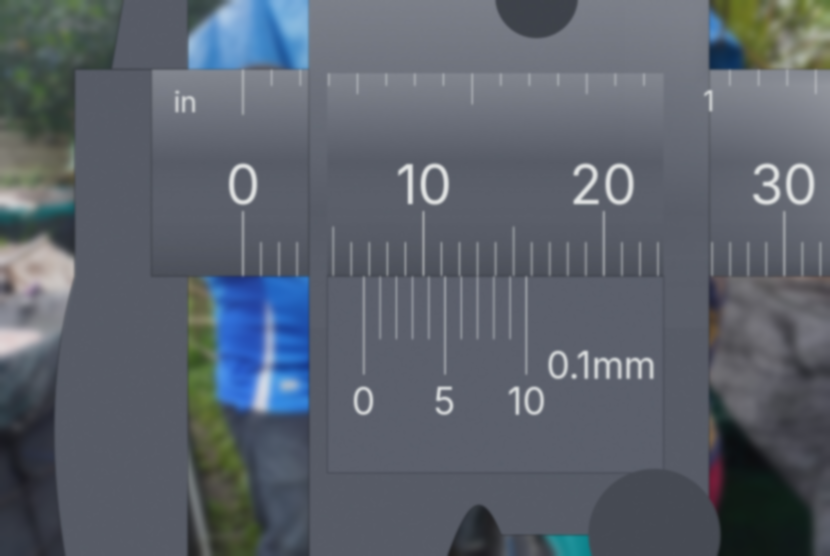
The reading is 6.7 (mm)
